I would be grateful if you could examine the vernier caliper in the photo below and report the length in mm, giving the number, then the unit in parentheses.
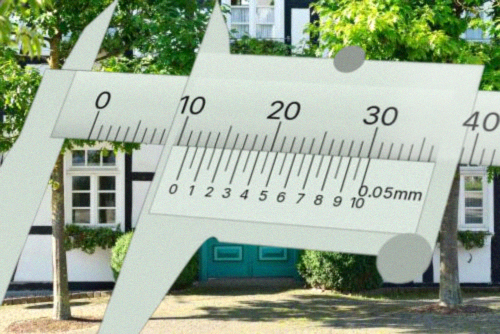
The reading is 11.2 (mm)
